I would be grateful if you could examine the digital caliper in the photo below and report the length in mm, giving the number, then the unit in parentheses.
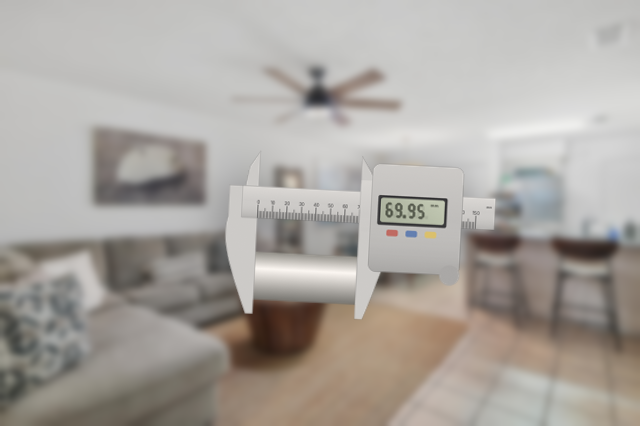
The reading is 69.95 (mm)
